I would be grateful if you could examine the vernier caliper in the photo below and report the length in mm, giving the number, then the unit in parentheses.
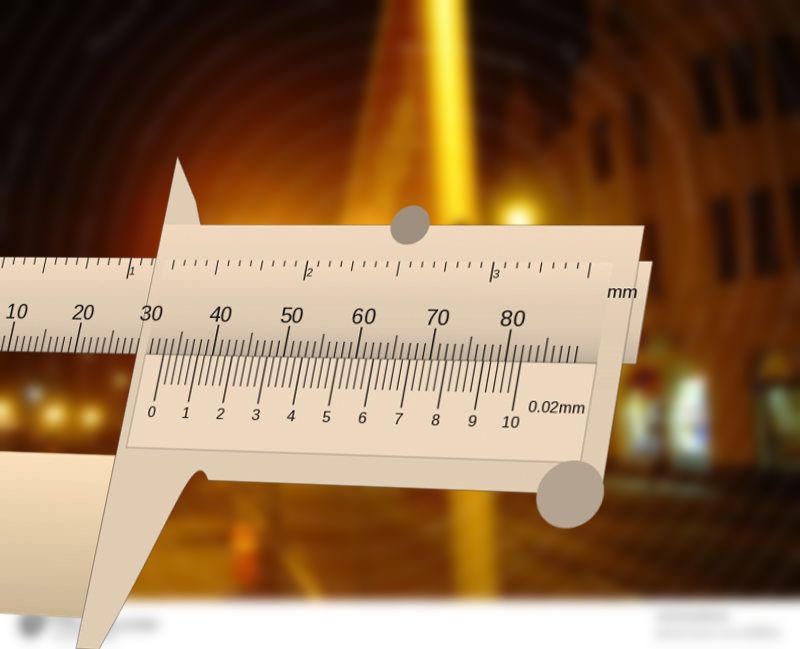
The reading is 33.0 (mm)
